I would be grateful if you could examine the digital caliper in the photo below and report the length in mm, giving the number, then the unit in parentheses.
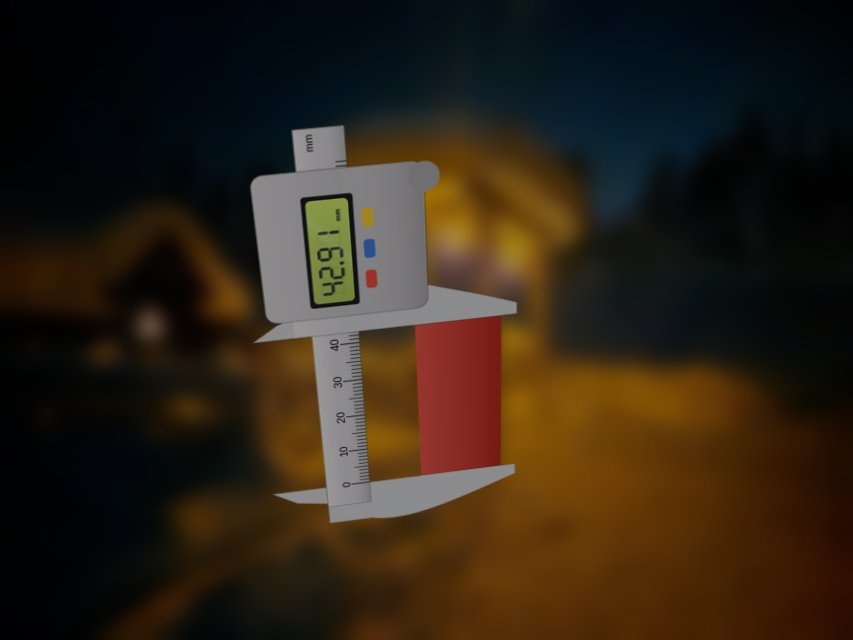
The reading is 42.91 (mm)
